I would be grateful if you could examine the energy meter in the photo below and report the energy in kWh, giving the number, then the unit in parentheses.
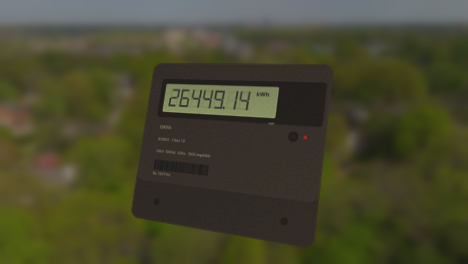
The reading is 26449.14 (kWh)
